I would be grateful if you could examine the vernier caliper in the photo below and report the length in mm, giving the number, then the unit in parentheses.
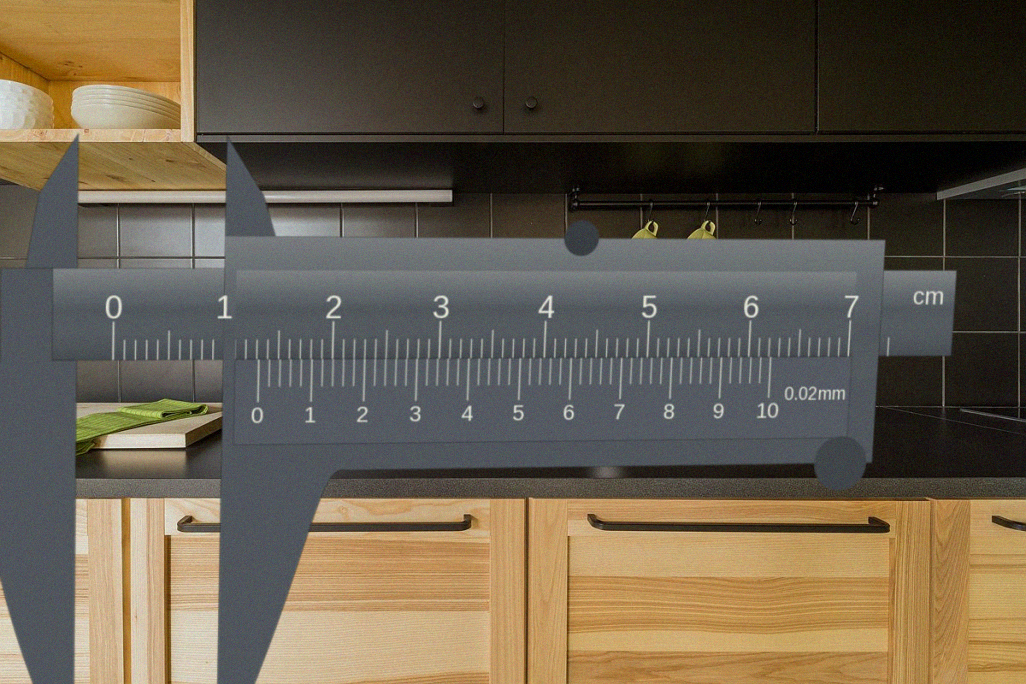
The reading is 13.2 (mm)
